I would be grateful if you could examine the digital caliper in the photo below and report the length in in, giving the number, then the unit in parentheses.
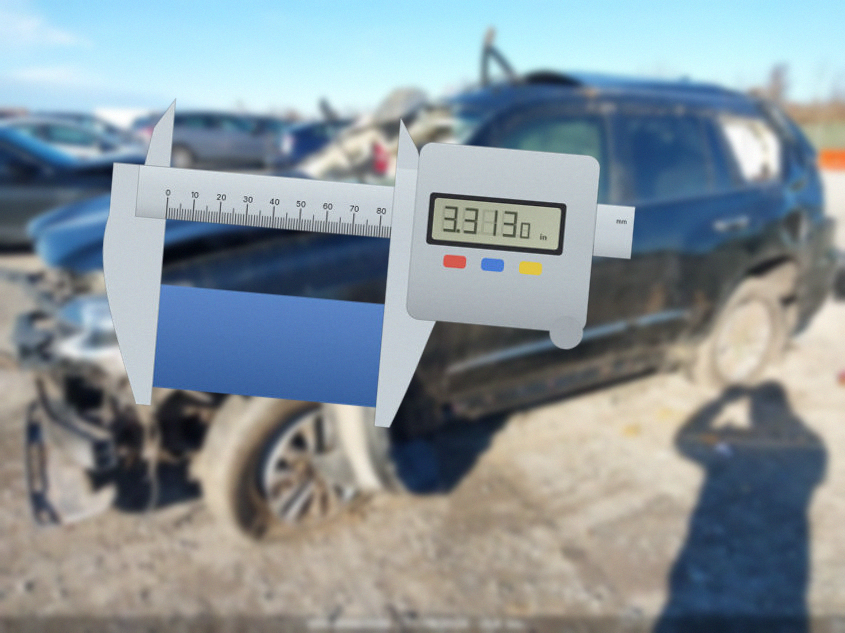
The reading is 3.3130 (in)
